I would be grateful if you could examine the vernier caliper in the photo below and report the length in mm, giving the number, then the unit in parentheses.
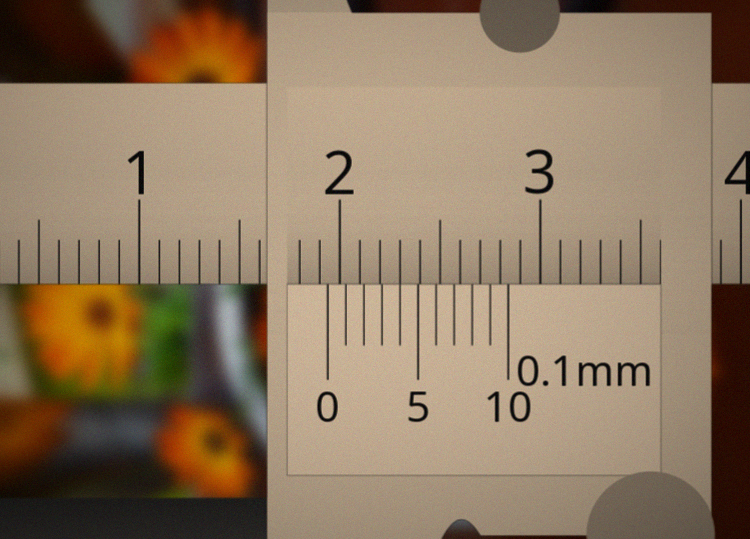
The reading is 19.4 (mm)
